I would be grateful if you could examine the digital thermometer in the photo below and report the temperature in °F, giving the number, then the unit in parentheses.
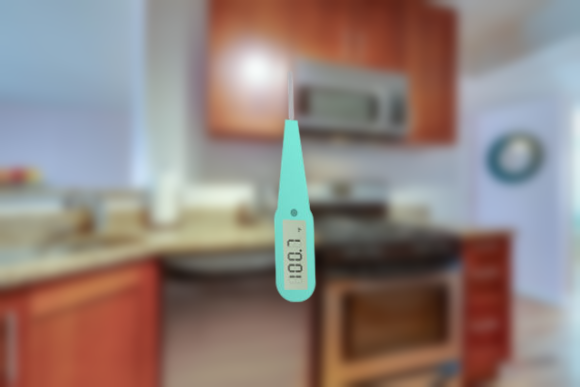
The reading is 100.7 (°F)
